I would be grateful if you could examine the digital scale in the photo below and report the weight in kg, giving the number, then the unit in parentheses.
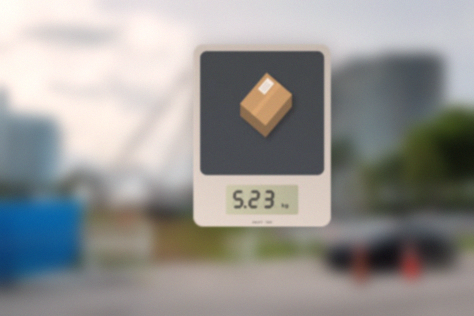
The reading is 5.23 (kg)
